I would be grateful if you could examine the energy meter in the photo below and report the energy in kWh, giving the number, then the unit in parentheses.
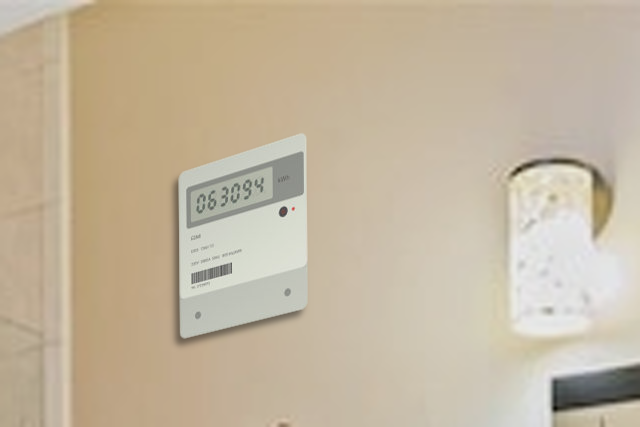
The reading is 63094 (kWh)
